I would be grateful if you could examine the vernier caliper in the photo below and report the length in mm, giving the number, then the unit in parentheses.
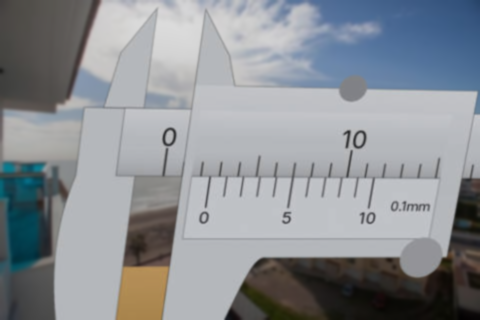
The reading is 2.5 (mm)
